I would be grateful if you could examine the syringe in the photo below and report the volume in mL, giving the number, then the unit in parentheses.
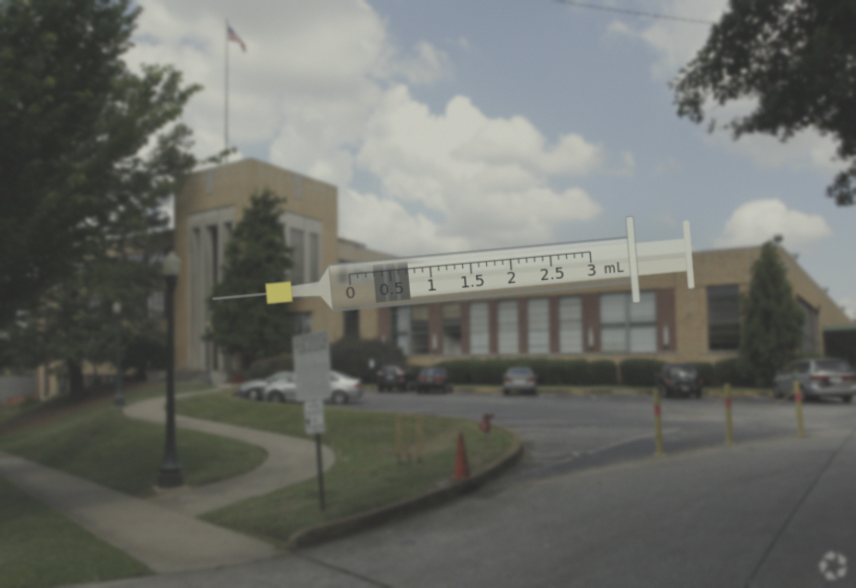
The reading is 0.3 (mL)
